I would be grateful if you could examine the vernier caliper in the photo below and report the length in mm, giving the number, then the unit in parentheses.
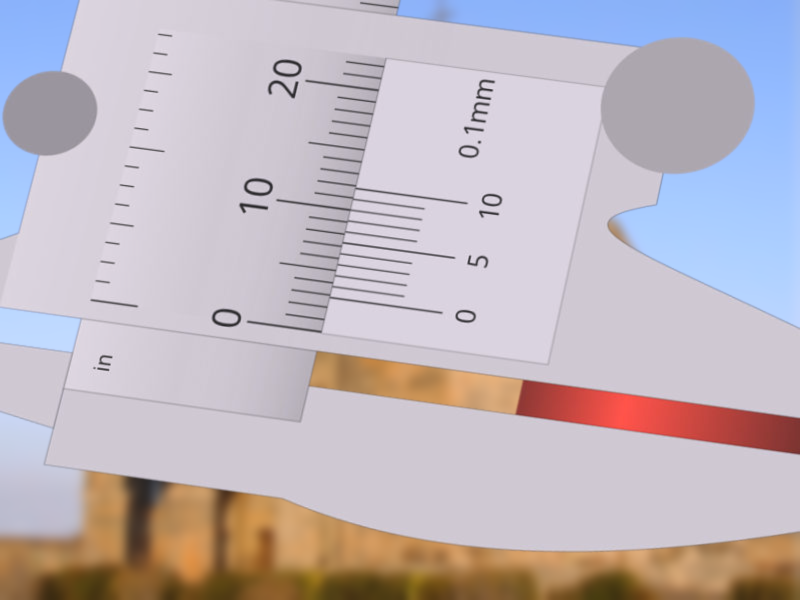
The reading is 2.8 (mm)
